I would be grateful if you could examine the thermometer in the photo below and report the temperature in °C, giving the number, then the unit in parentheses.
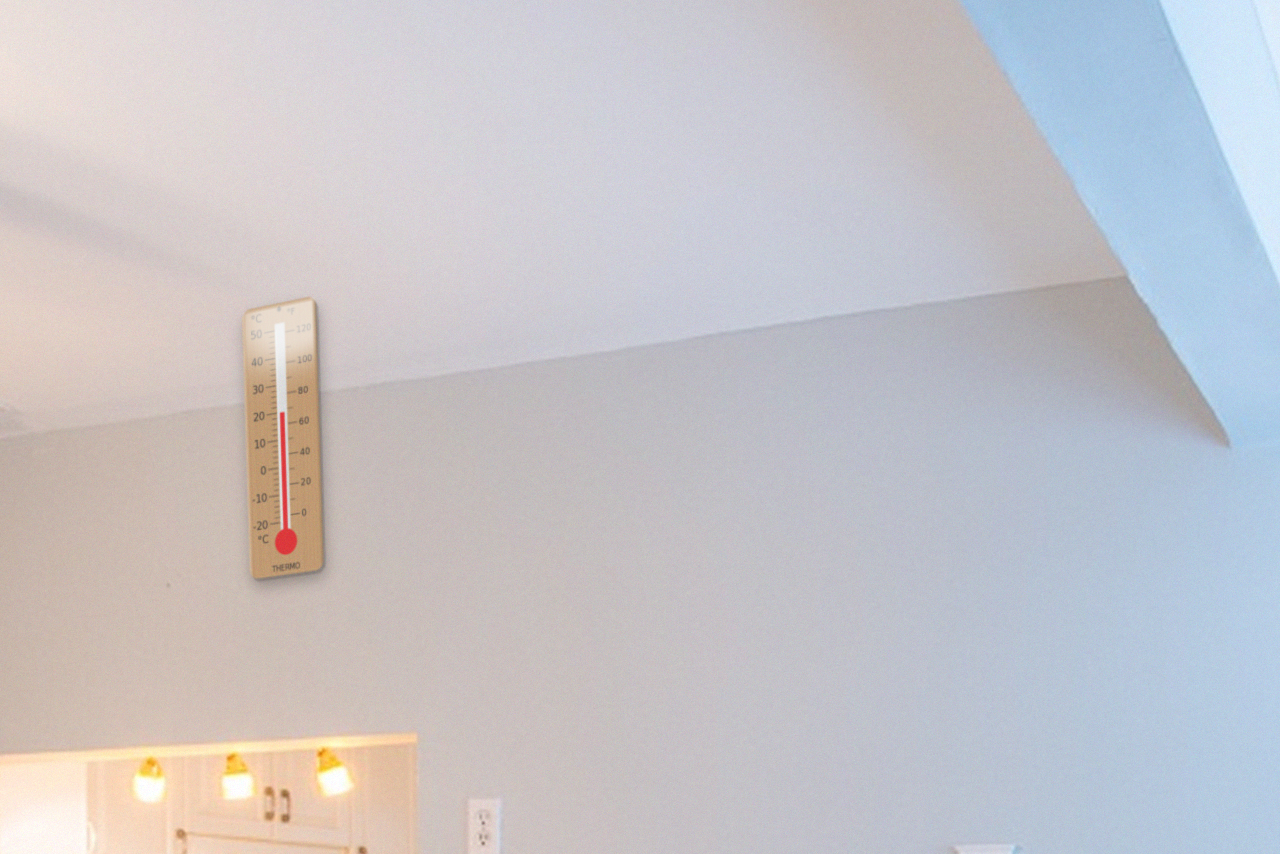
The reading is 20 (°C)
